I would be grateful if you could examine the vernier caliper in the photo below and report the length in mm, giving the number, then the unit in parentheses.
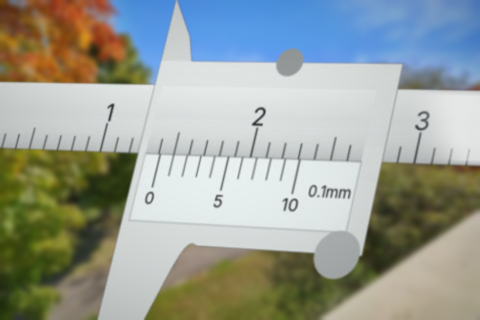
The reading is 14.1 (mm)
